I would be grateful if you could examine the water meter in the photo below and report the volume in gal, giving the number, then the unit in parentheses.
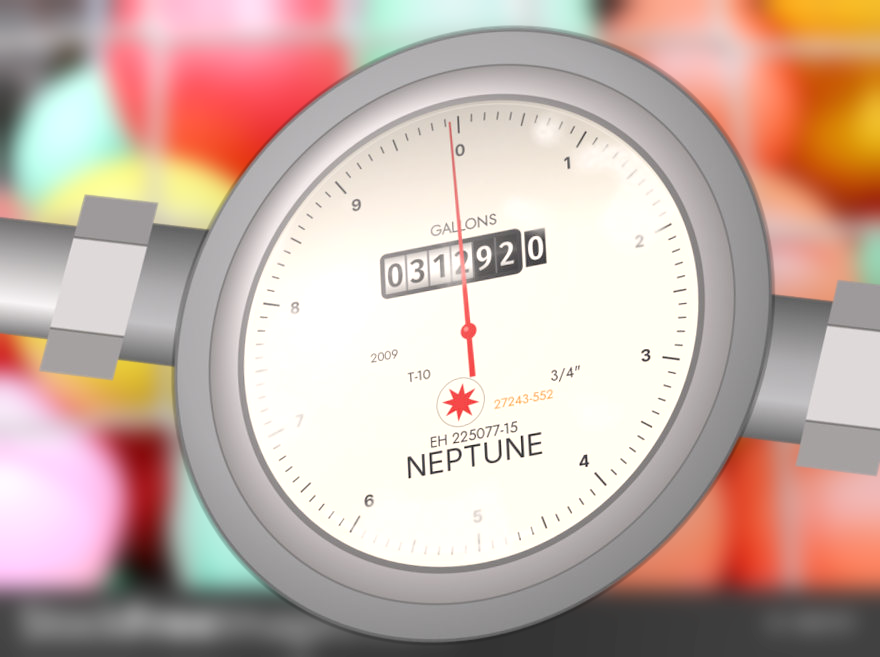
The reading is 312919.9 (gal)
